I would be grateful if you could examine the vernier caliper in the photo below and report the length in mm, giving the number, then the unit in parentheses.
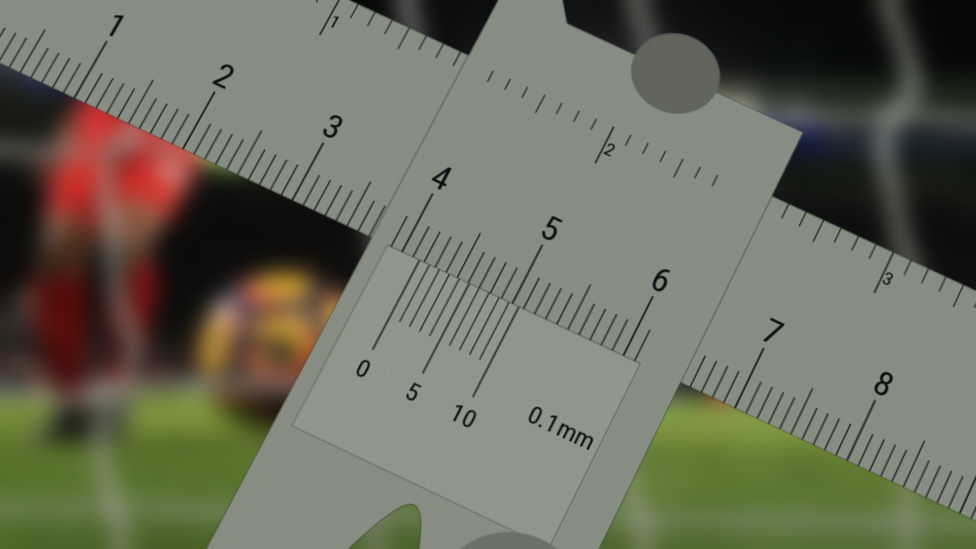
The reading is 41.6 (mm)
